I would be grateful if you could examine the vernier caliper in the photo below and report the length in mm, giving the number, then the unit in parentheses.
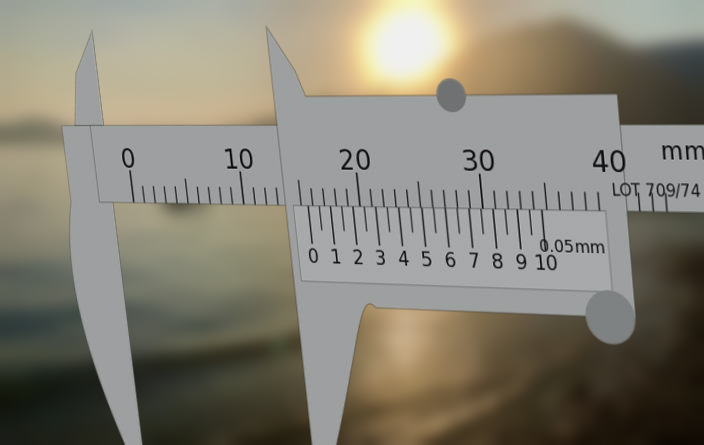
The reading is 15.6 (mm)
